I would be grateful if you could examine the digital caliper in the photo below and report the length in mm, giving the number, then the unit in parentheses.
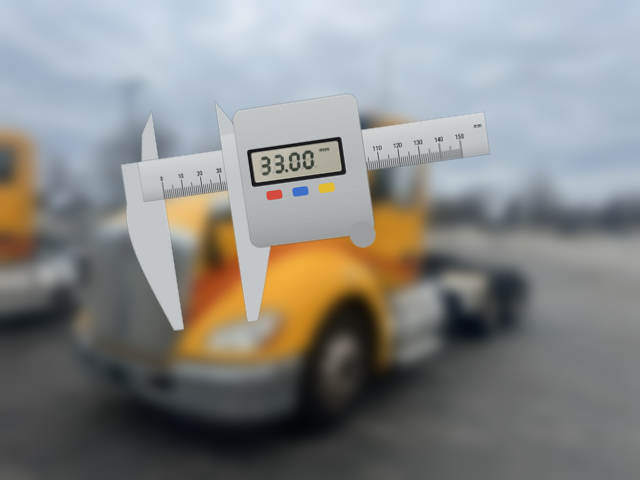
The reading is 33.00 (mm)
